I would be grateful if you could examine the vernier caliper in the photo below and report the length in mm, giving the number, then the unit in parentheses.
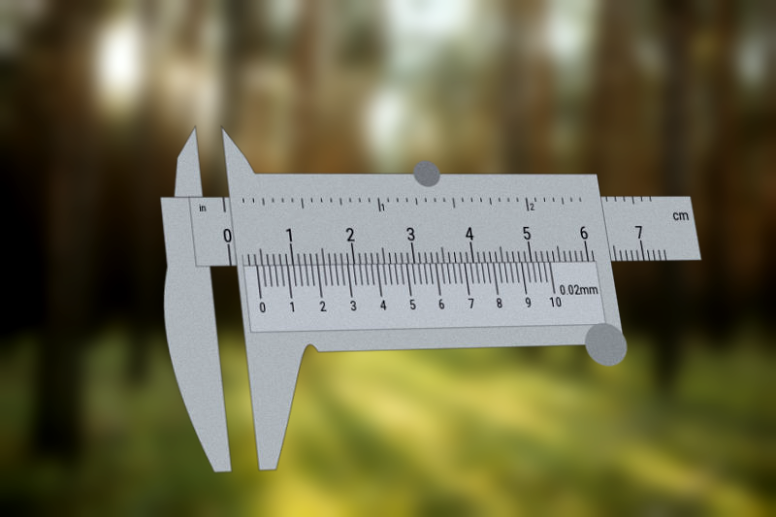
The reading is 4.2 (mm)
